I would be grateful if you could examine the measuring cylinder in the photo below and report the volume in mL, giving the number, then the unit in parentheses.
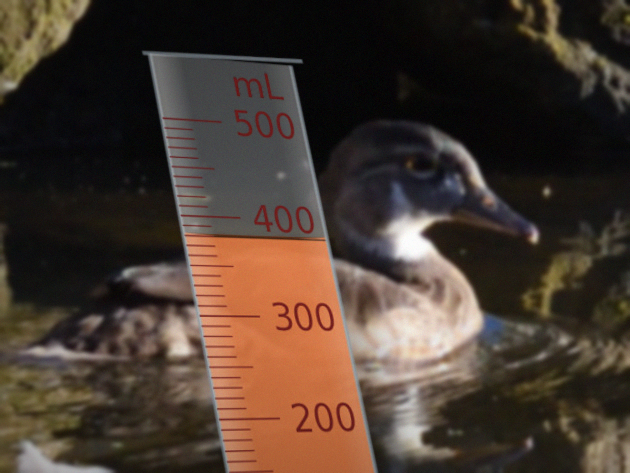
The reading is 380 (mL)
